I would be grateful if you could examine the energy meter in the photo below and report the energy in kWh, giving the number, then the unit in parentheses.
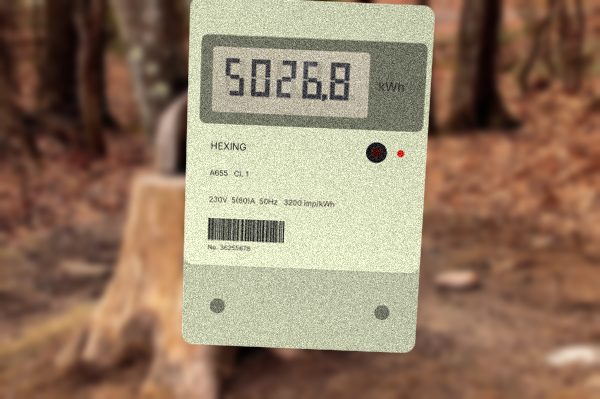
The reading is 5026.8 (kWh)
